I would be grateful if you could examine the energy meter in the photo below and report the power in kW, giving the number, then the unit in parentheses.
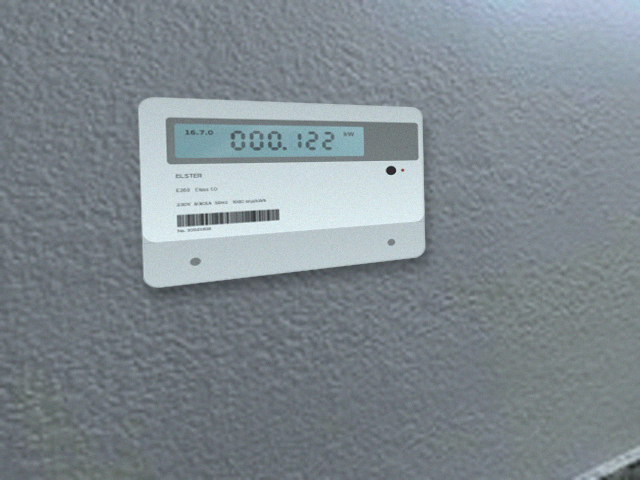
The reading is 0.122 (kW)
